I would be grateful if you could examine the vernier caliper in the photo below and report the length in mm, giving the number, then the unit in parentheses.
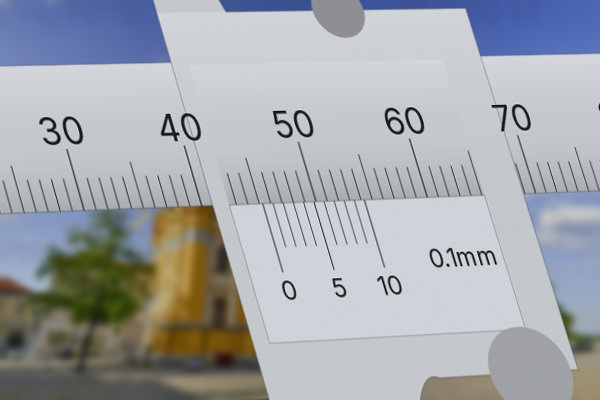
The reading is 45.3 (mm)
